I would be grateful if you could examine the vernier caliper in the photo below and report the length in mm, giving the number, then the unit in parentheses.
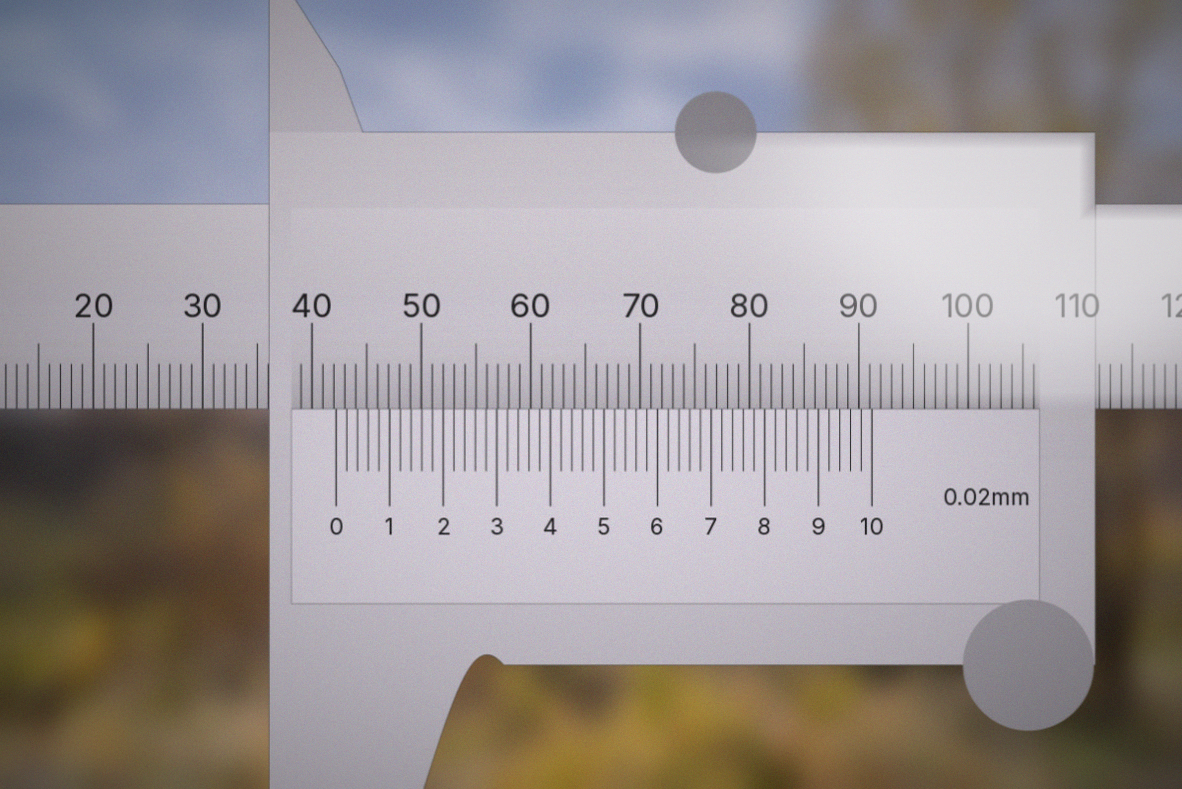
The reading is 42.2 (mm)
